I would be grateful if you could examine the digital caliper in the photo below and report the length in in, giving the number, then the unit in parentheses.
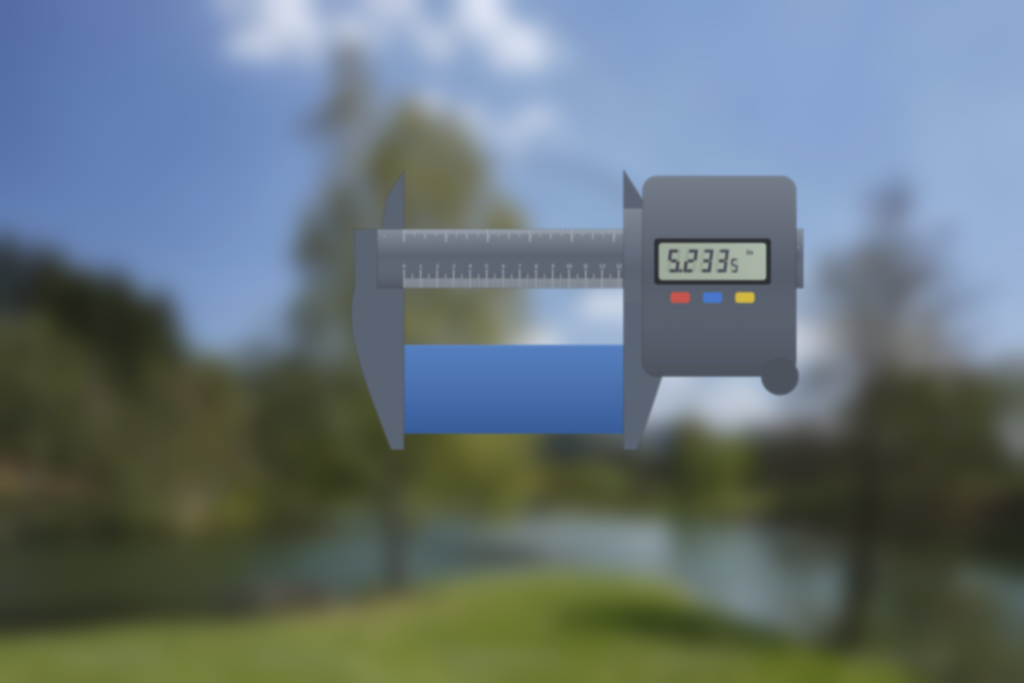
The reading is 5.2335 (in)
